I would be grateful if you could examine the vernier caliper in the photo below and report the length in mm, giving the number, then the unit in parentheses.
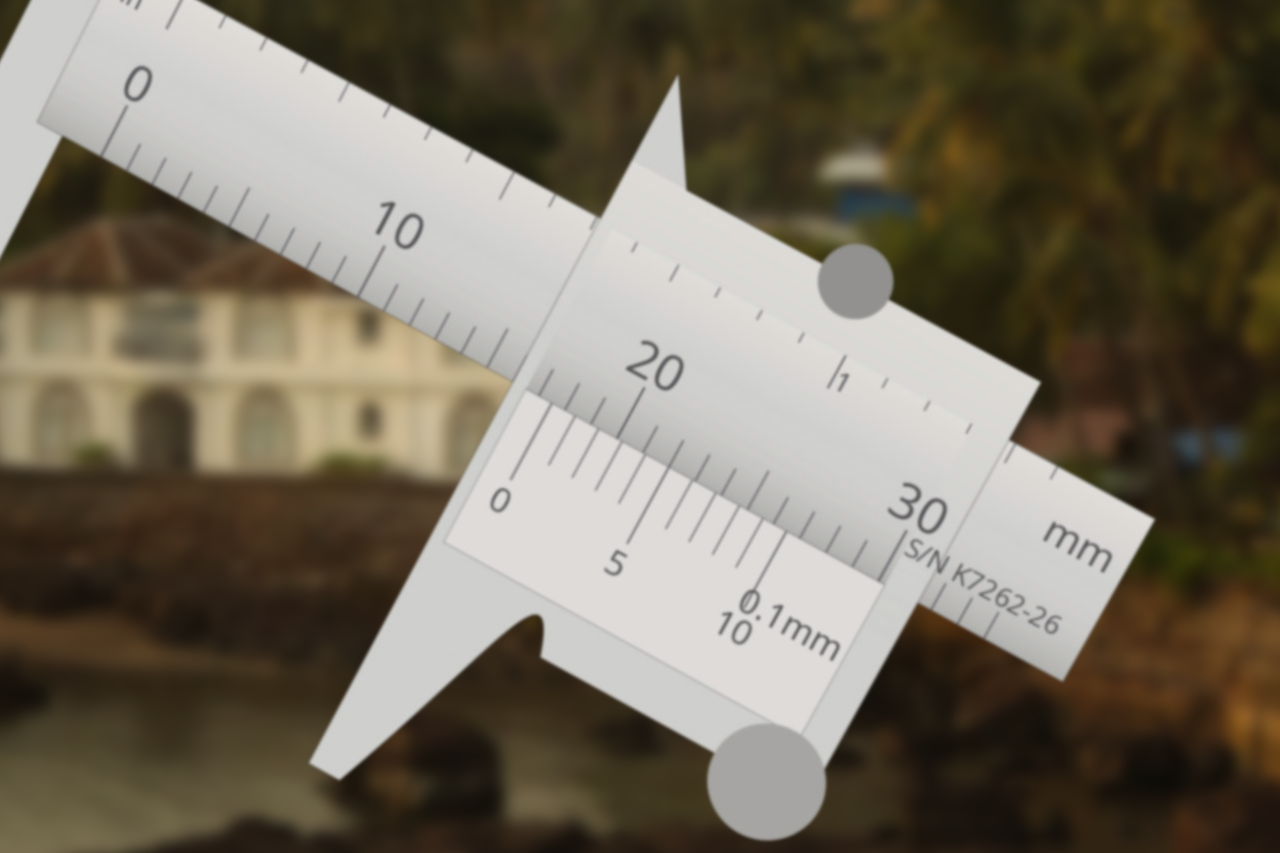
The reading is 17.5 (mm)
